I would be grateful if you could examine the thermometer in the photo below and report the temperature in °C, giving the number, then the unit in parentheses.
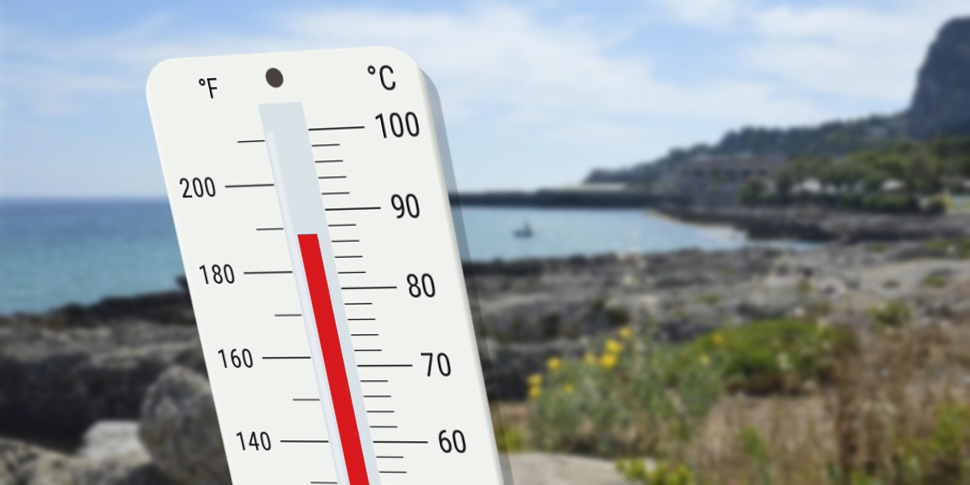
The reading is 87 (°C)
